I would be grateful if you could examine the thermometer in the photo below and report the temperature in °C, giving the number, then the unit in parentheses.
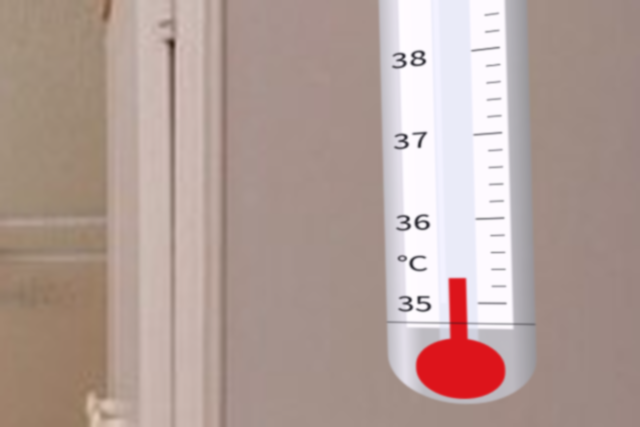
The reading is 35.3 (°C)
